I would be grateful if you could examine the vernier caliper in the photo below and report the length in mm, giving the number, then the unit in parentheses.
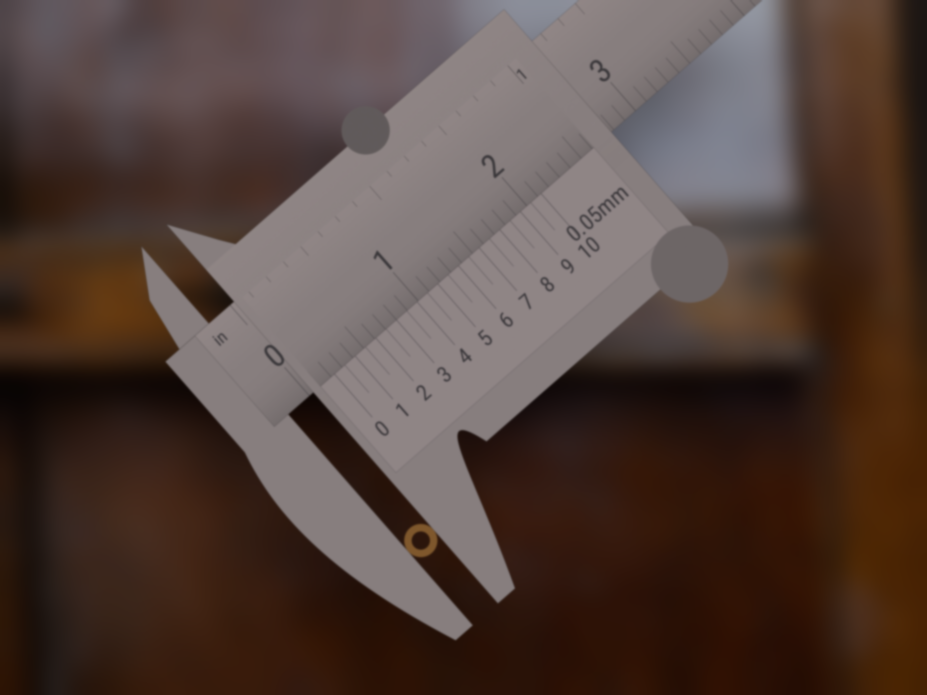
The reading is 2.3 (mm)
